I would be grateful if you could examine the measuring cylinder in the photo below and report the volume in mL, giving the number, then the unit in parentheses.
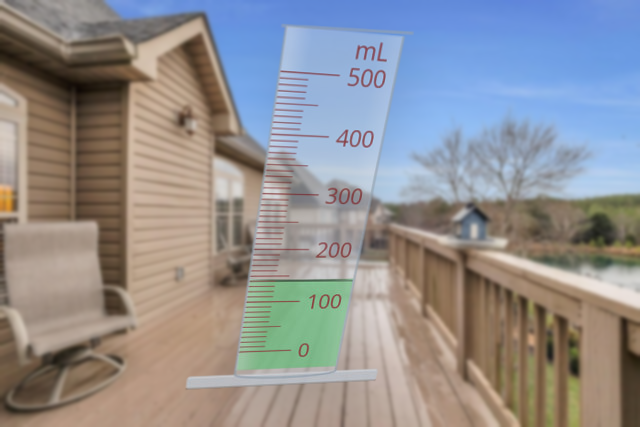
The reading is 140 (mL)
